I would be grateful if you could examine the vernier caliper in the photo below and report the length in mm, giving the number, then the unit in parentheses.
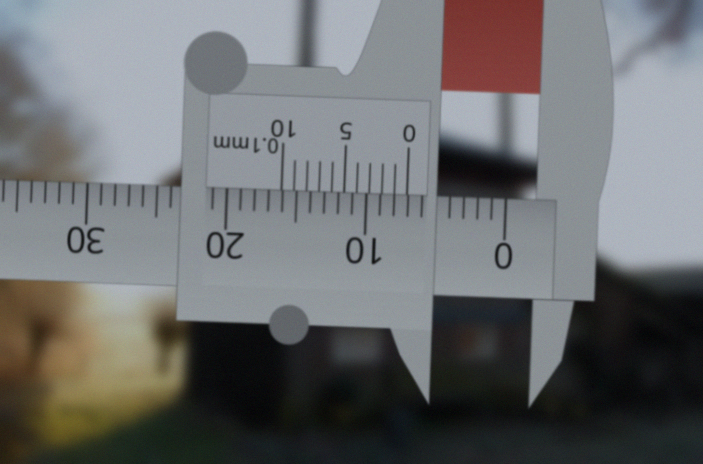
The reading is 7.1 (mm)
